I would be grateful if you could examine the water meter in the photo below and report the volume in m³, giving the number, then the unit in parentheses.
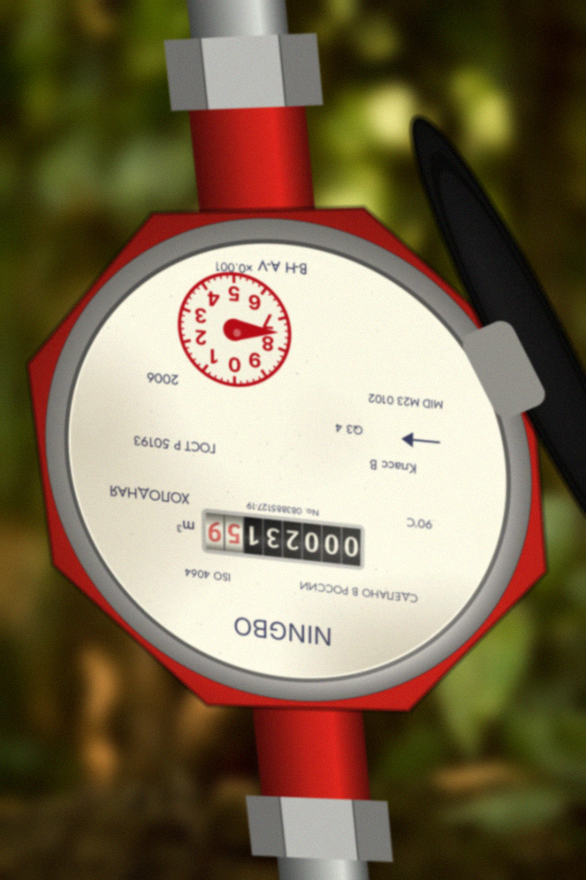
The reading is 231.597 (m³)
